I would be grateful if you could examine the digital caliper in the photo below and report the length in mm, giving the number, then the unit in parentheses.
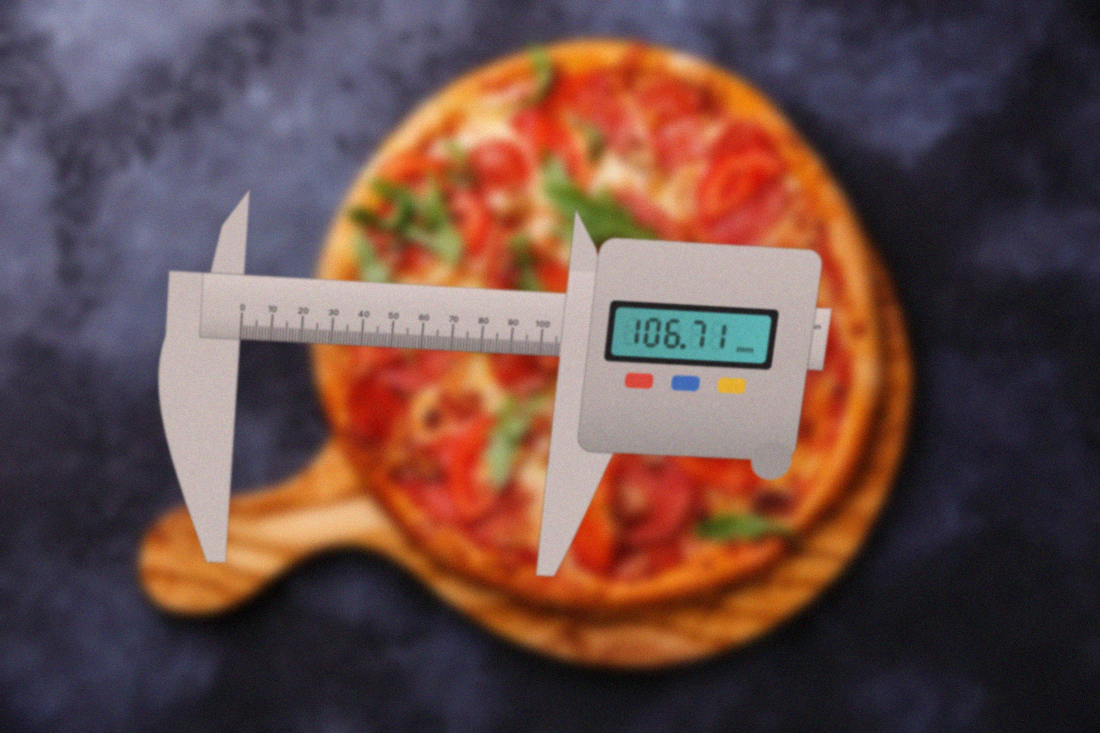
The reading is 106.71 (mm)
